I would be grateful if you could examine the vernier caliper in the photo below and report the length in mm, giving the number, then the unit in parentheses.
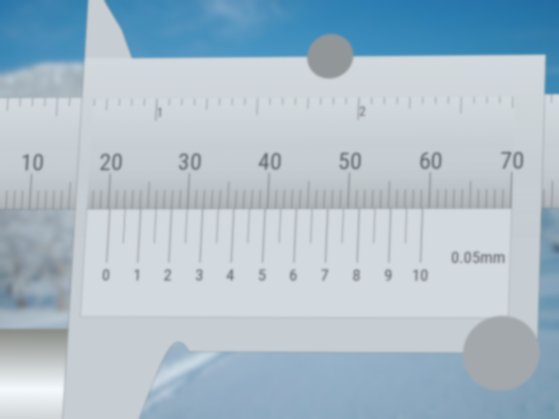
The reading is 20.2 (mm)
